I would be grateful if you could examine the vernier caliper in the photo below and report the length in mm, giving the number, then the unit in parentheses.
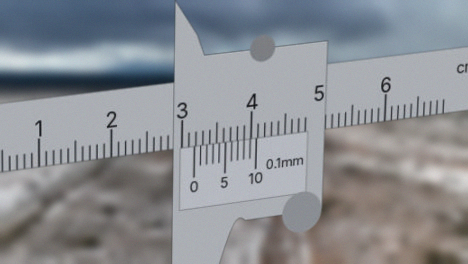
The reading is 31.8 (mm)
